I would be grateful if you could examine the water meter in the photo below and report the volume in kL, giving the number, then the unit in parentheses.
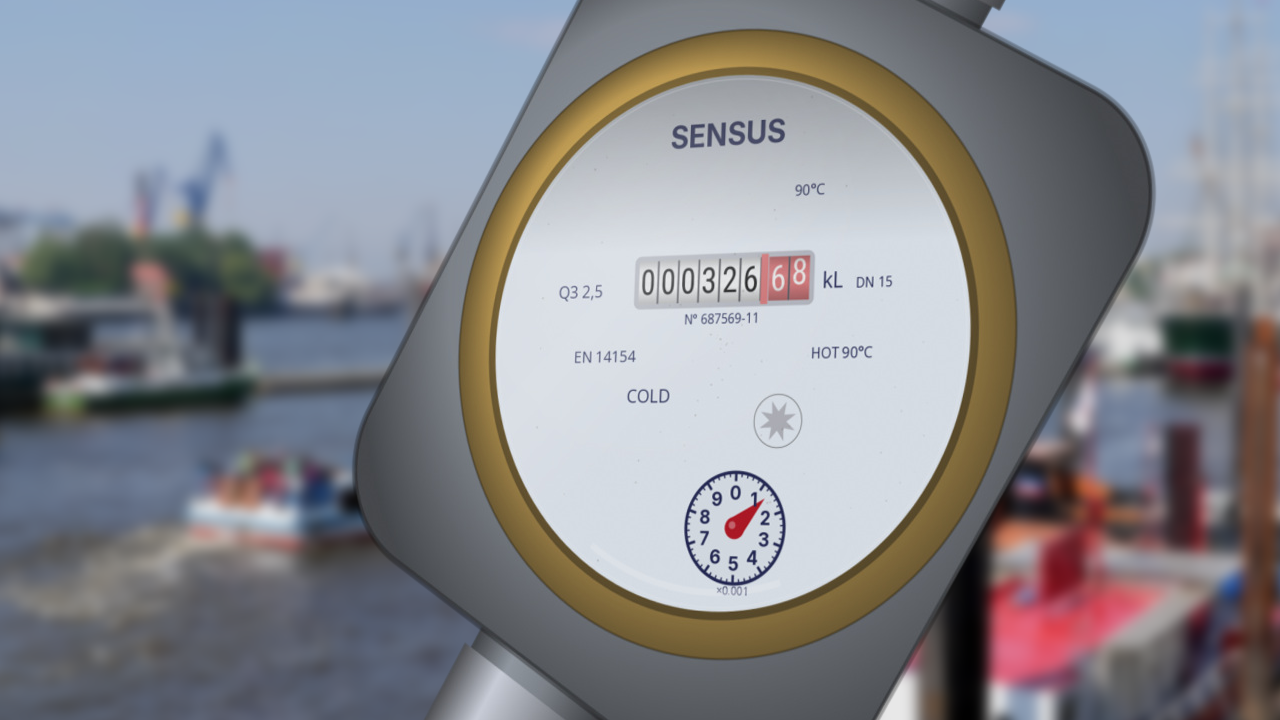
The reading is 326.681 (kL)
